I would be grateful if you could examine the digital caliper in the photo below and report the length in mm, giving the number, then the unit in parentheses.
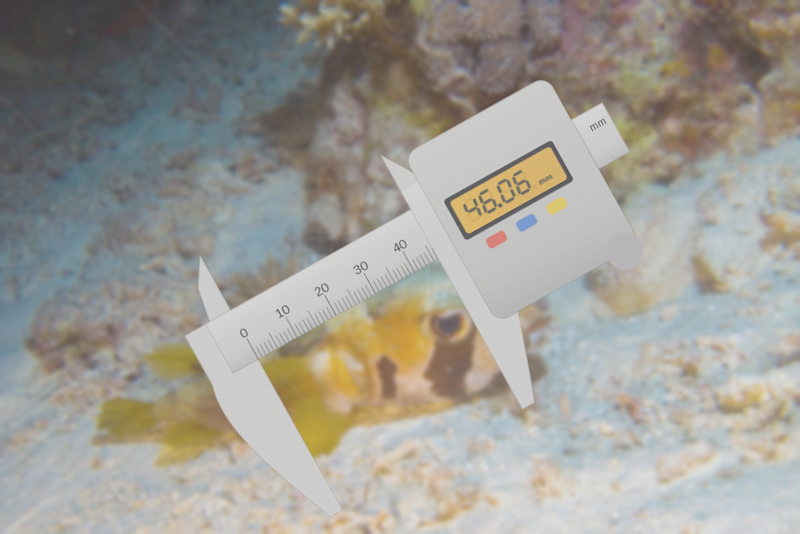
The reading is 46.06 (mm)
